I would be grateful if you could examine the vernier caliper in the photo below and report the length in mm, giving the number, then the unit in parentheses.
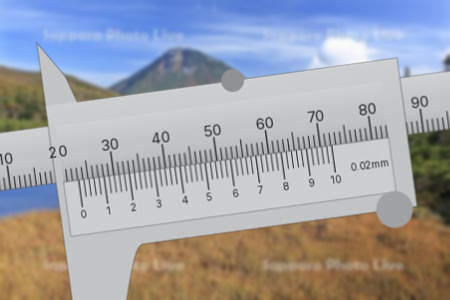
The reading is 23.2 (mm)
